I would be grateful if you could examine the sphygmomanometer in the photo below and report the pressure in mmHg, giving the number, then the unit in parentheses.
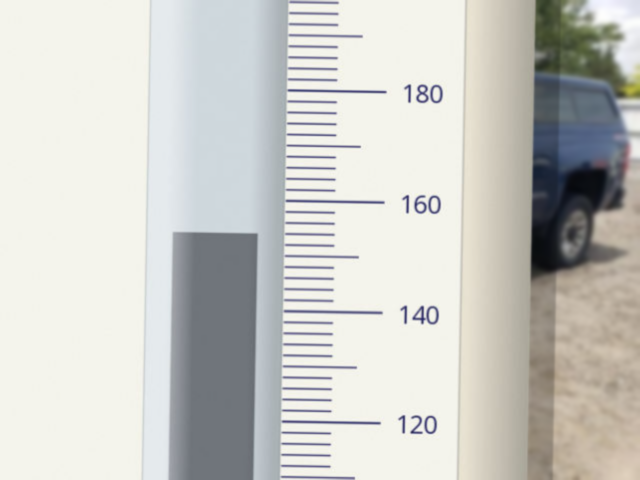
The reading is 154 (mmHg)
